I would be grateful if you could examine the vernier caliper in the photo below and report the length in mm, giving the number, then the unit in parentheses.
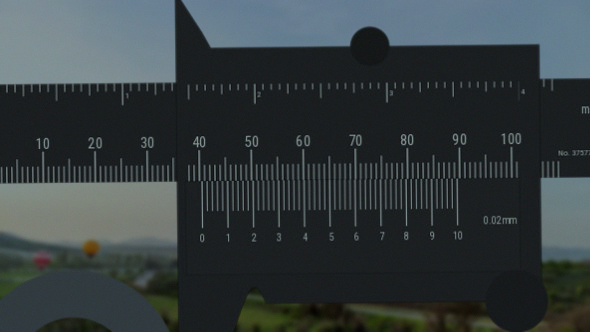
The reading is 40.5 (mm)
